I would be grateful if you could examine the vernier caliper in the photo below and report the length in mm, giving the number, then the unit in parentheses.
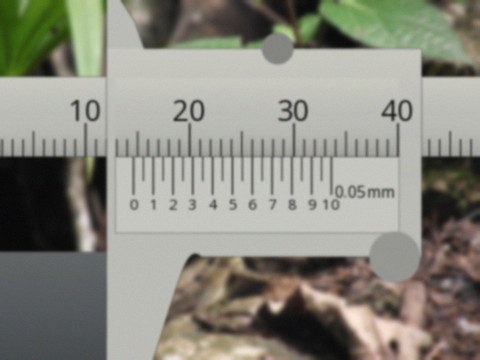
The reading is 14.6 (mm)
